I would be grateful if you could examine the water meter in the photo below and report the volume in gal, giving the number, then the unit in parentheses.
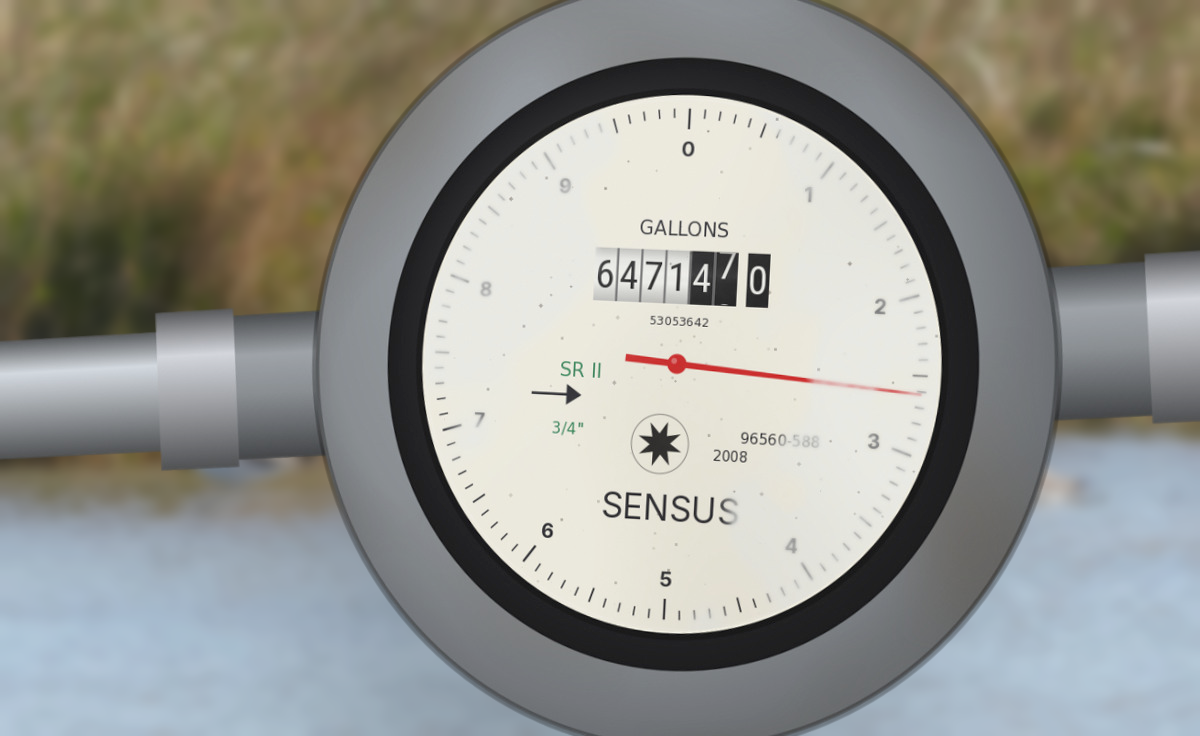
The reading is 6471472.6 (gal)
